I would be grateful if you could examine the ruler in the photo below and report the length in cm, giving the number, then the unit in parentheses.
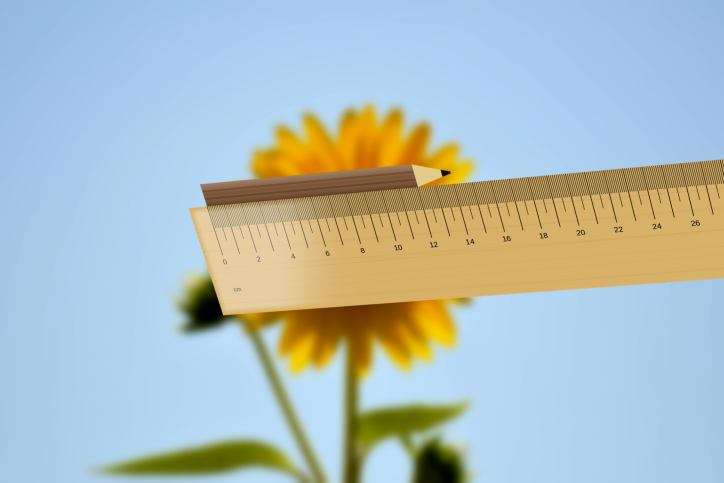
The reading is 14 (cm)
